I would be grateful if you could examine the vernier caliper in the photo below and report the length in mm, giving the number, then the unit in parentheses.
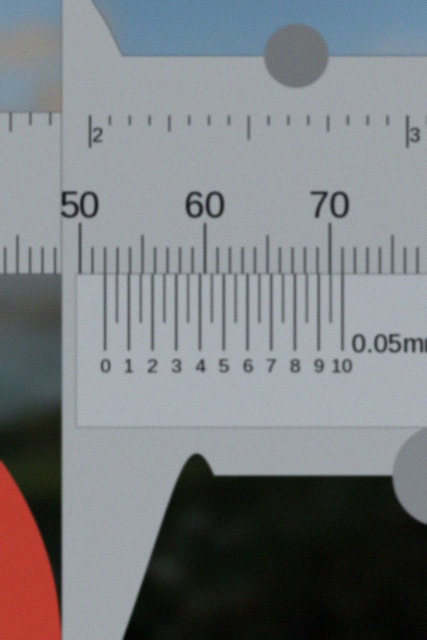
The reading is 52.0 (mm)
